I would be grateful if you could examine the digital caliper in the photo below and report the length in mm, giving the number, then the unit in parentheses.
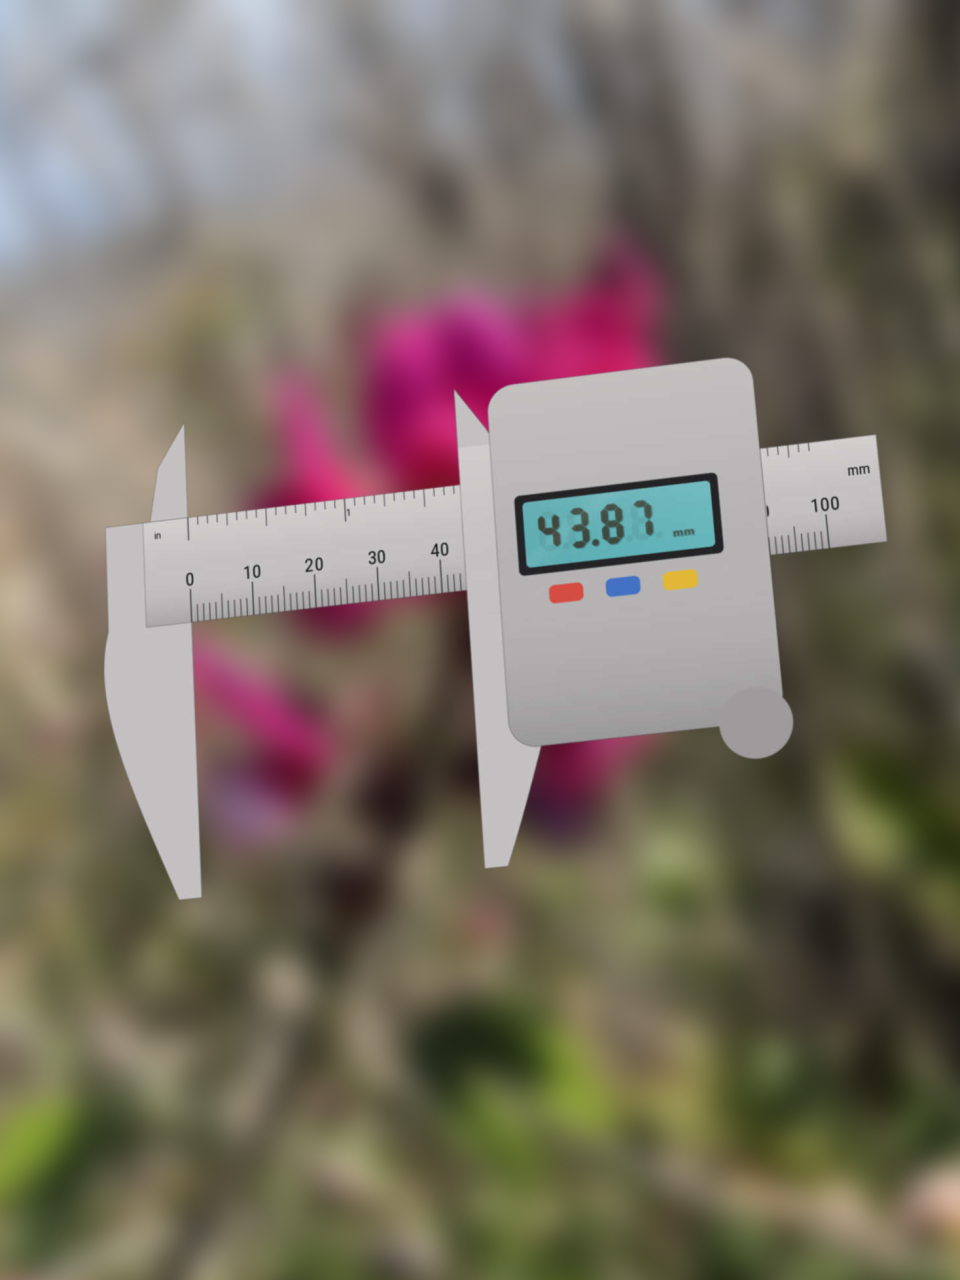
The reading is 43.87 (mm)
